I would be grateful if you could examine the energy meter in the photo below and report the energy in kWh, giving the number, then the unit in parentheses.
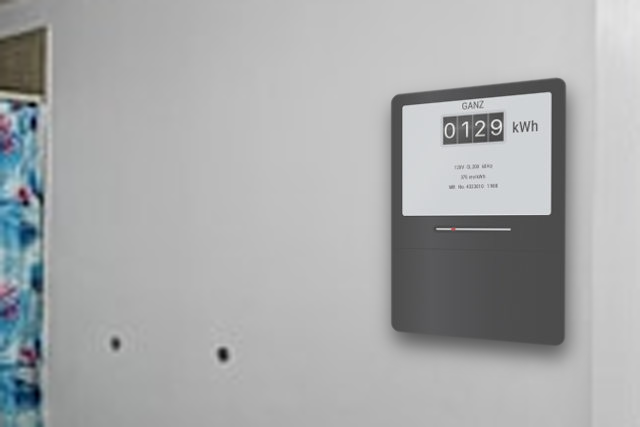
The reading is 129 (kWh)
